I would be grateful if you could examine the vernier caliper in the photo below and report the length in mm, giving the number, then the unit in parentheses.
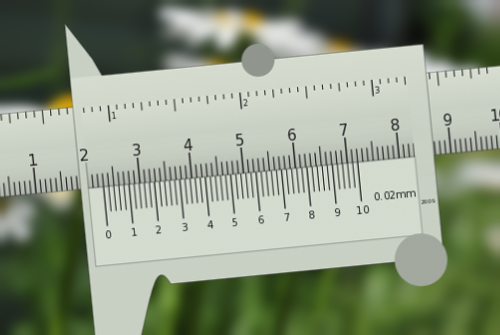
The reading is 23.0 (mm)
